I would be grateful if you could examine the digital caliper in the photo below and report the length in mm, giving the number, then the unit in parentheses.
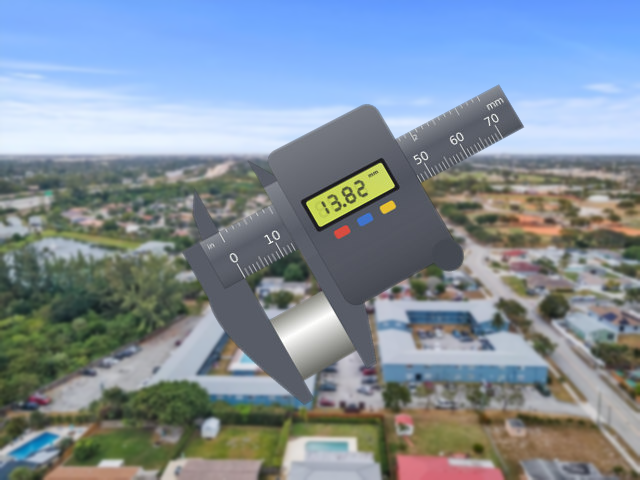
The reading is 13.82 (mm)
